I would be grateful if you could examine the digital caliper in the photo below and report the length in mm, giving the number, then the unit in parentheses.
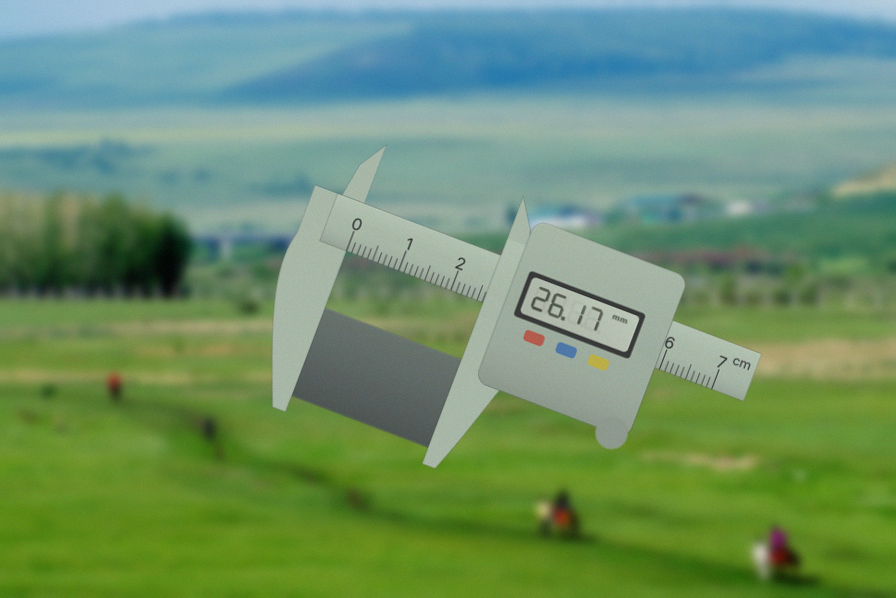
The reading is 26.17 (mm)
